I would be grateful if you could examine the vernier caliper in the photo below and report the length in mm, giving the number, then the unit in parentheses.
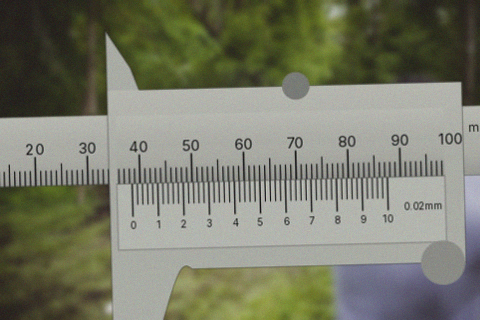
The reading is 38.5 (mm)
